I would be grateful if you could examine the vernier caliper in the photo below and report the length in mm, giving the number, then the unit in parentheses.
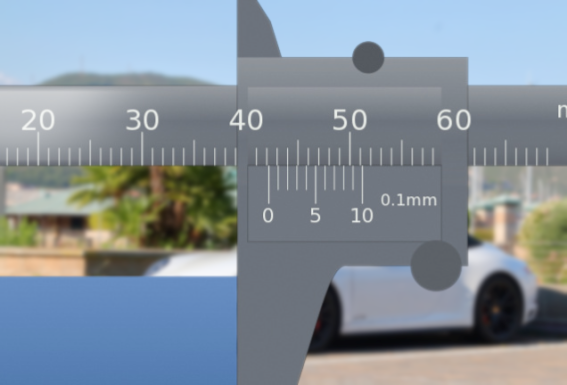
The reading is 42.2 (mm)
